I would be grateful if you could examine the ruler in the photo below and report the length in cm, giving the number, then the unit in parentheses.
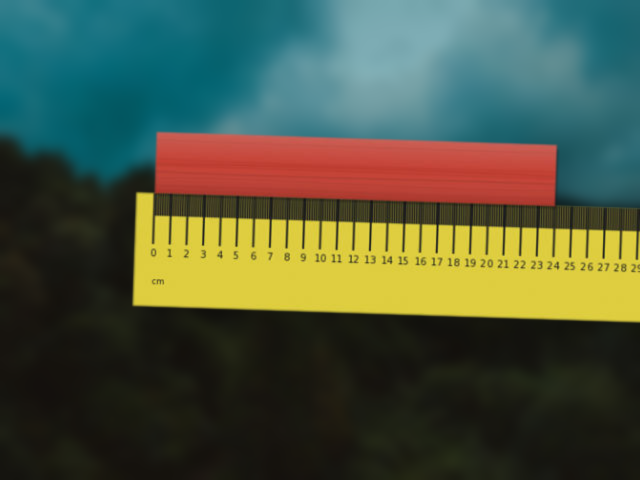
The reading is 24 (cm)
